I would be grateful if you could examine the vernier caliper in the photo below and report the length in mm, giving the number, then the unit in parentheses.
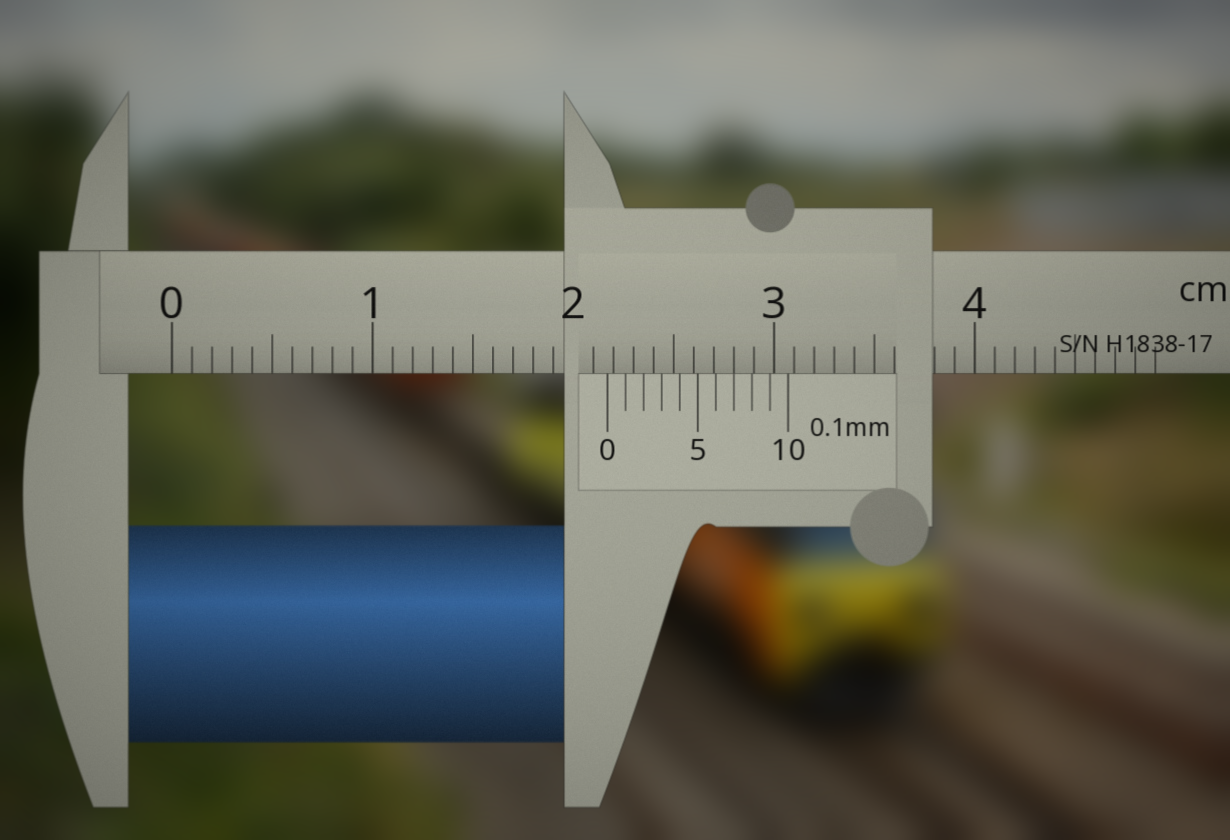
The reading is 21.7 (mm)
